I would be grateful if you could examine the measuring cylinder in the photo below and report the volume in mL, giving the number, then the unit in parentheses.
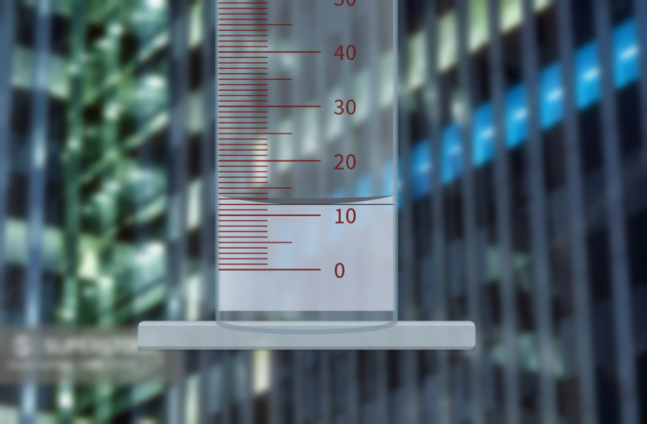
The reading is 12 (mL)
